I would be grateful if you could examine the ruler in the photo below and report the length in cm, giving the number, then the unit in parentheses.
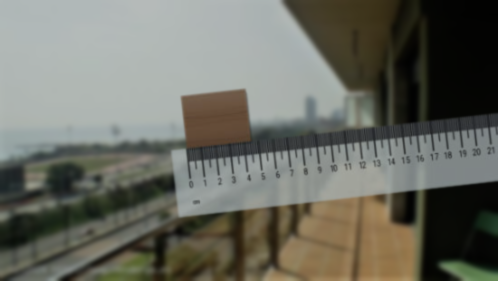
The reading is 4.5 (cm)
